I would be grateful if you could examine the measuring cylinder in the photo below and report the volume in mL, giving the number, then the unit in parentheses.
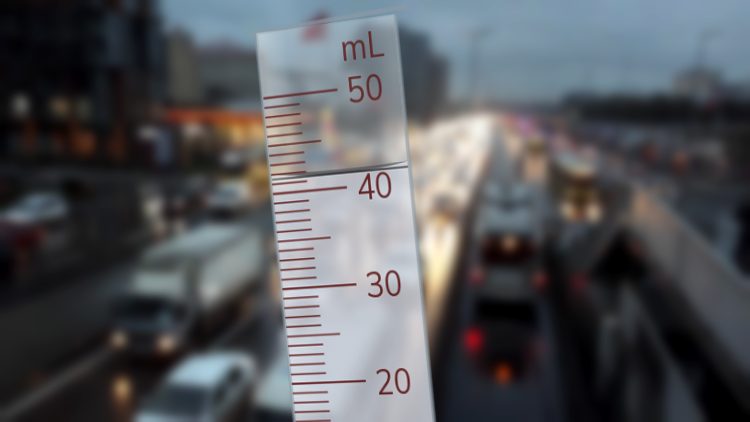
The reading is 41.5 (mL)
